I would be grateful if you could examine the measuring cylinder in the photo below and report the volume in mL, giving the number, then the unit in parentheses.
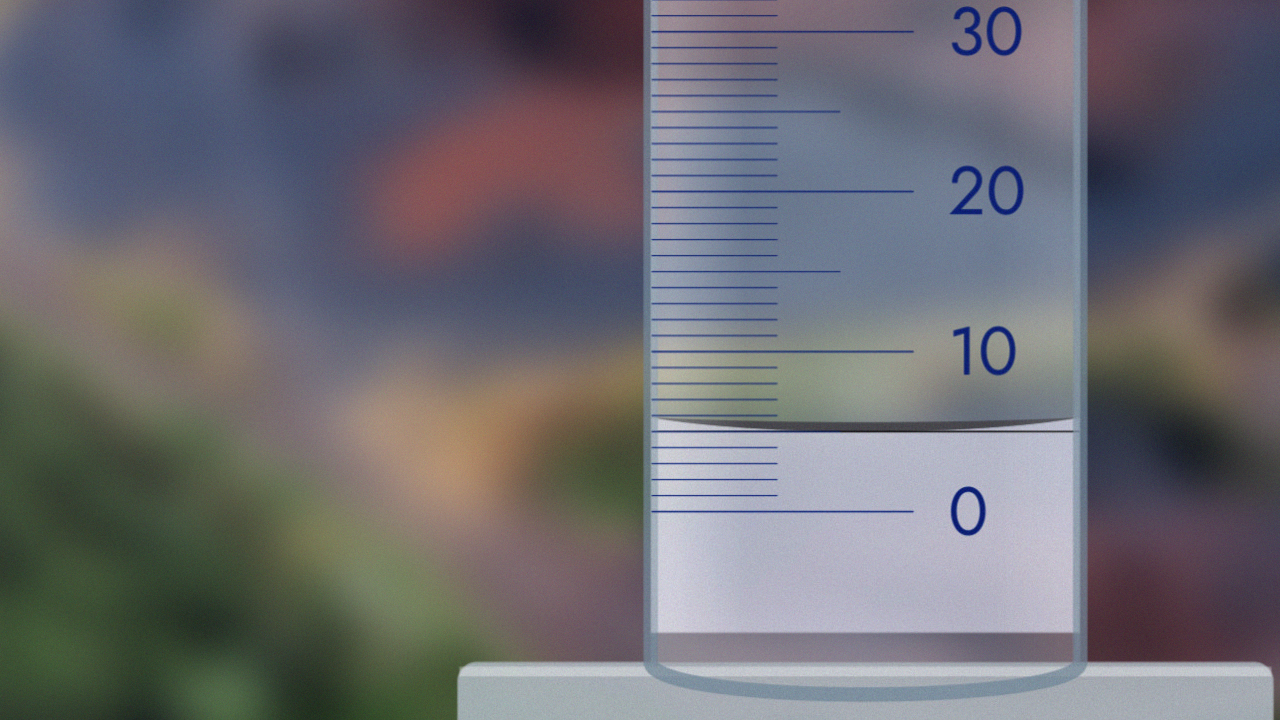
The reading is 5 (mL)
